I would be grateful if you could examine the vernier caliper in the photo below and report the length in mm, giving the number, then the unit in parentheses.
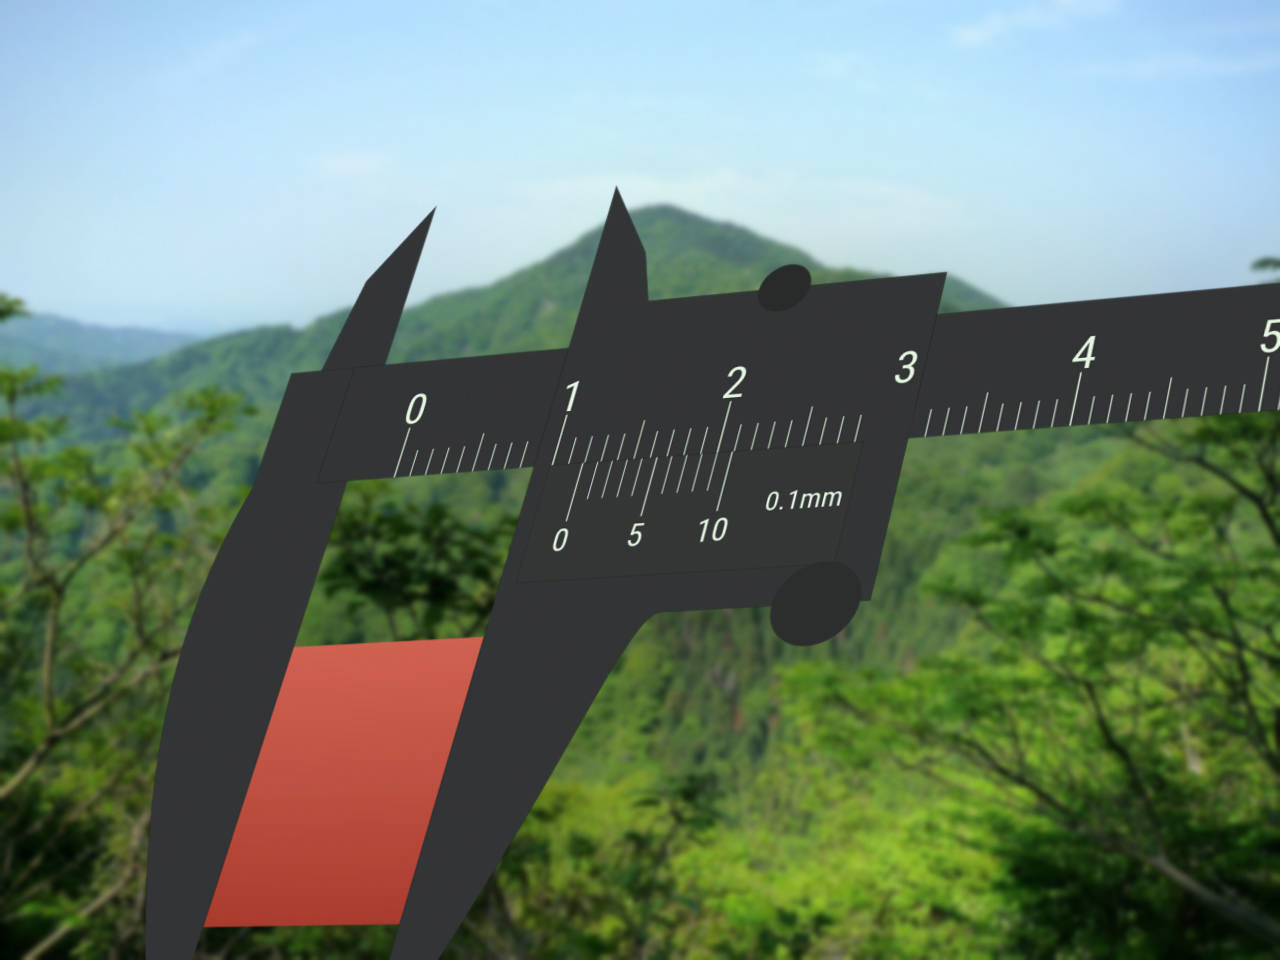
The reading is 11.9 (mm)
